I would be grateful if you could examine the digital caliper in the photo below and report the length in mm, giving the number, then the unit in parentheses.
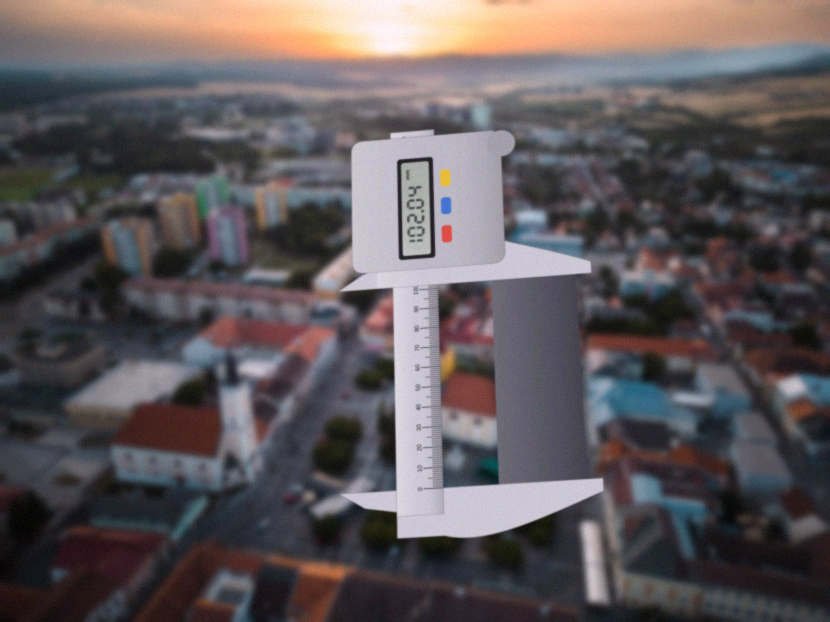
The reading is 102.04 (mm)
